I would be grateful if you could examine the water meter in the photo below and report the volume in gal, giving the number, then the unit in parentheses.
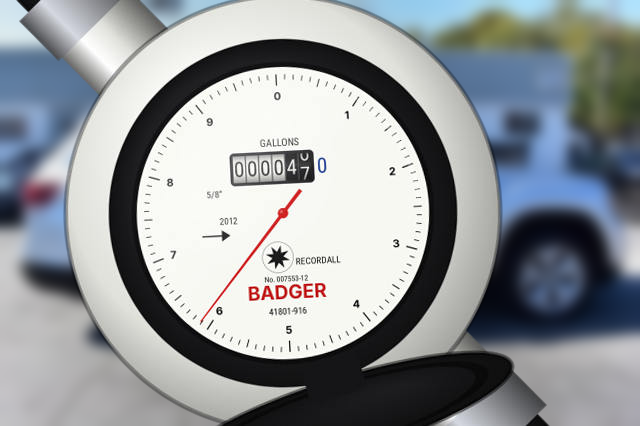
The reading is 466.1 (gal)
